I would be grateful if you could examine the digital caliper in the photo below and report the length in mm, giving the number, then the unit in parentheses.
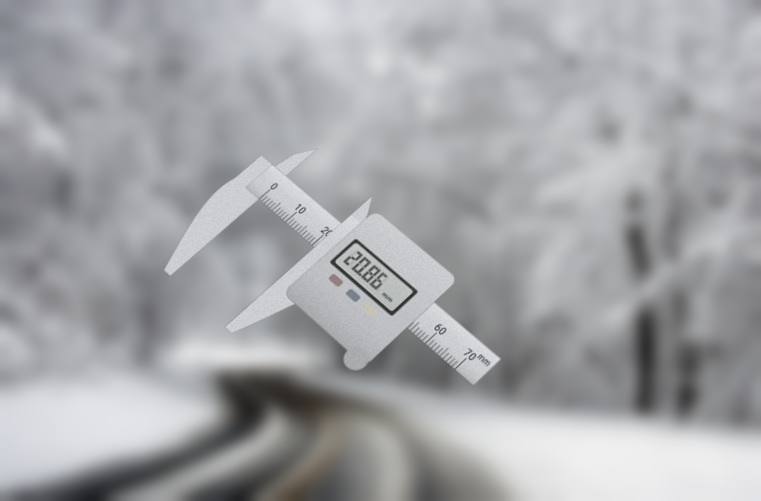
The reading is 20.86 (mm)
